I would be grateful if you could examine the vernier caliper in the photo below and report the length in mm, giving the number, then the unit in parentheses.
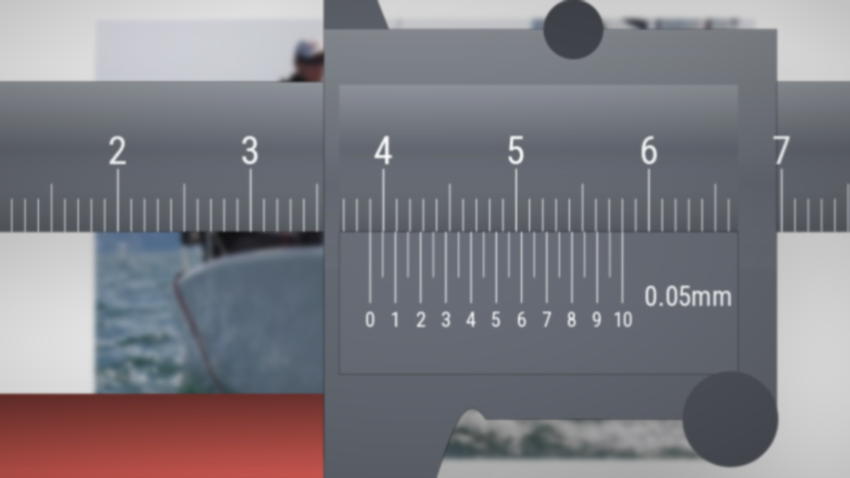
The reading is 39.0 (mm)
